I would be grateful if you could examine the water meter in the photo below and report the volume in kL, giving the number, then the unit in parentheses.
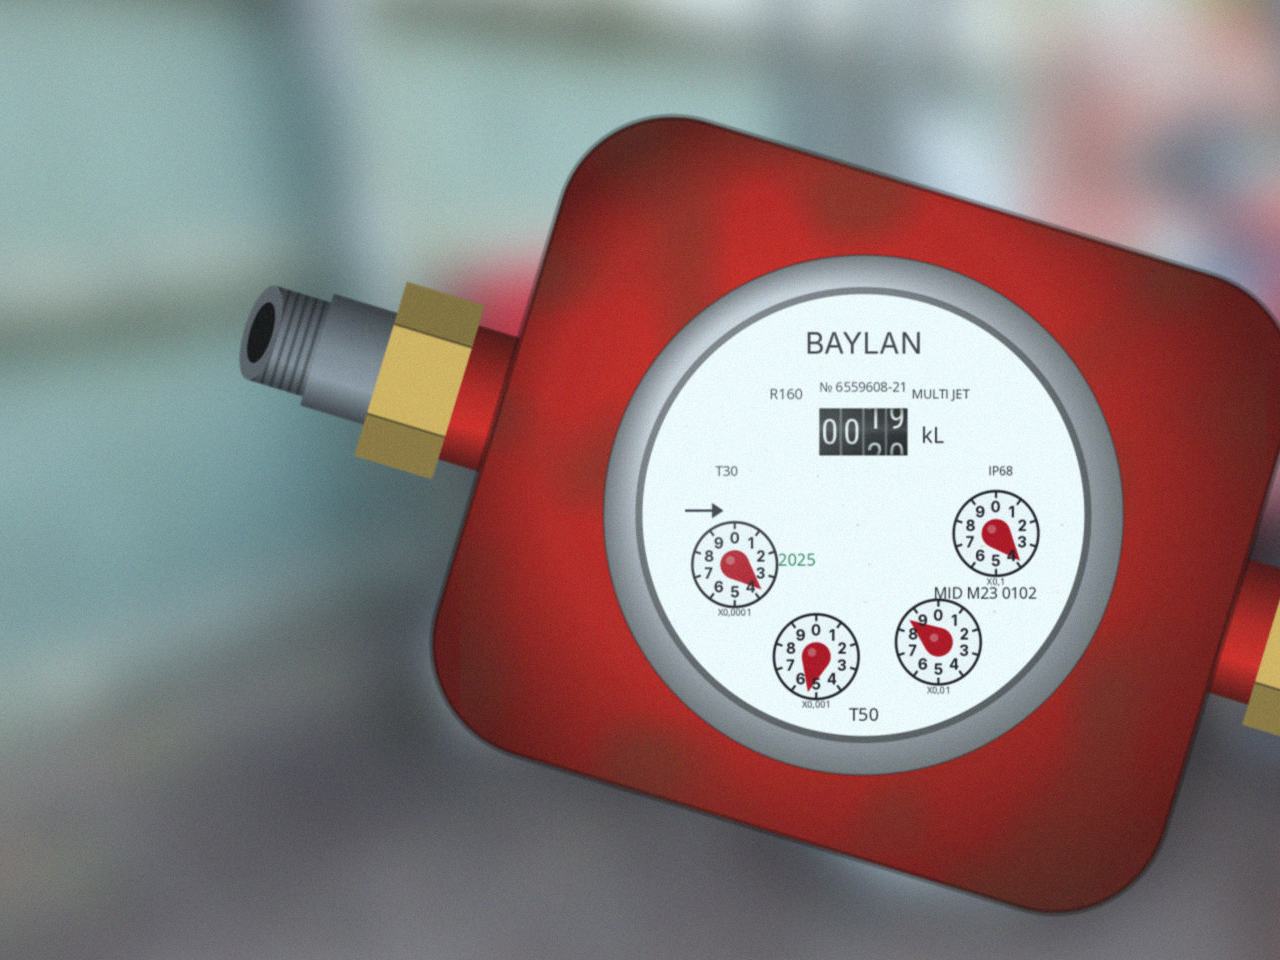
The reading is 19.3853 (kL)
